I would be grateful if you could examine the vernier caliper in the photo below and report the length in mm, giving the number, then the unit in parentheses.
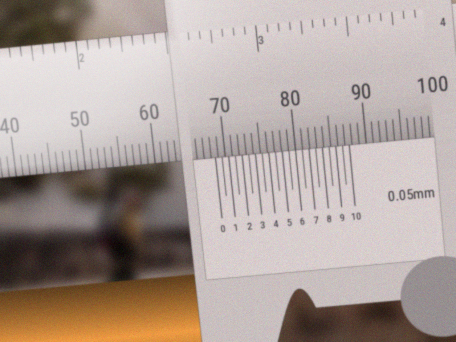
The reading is 68.6 (mm)
